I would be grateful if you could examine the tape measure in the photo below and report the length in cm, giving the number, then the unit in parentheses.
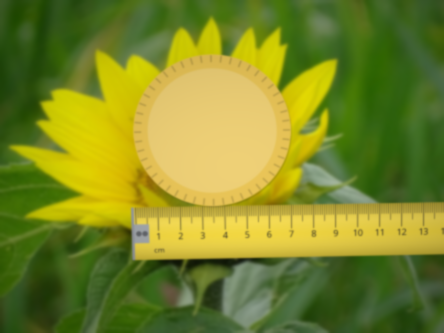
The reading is 7 (cm)
